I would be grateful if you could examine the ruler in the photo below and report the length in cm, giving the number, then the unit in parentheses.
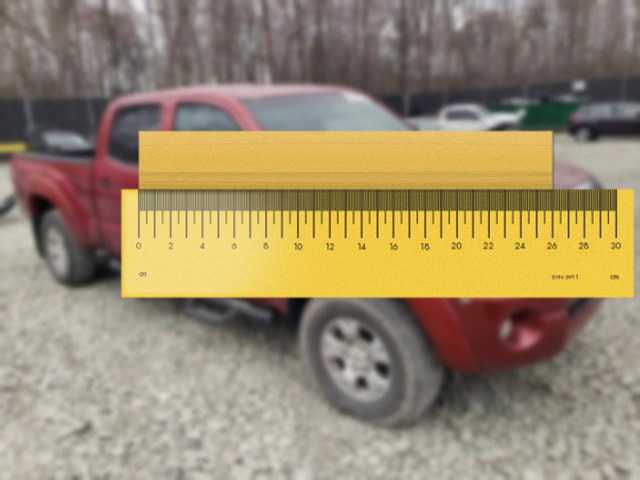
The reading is 26 (cm)
